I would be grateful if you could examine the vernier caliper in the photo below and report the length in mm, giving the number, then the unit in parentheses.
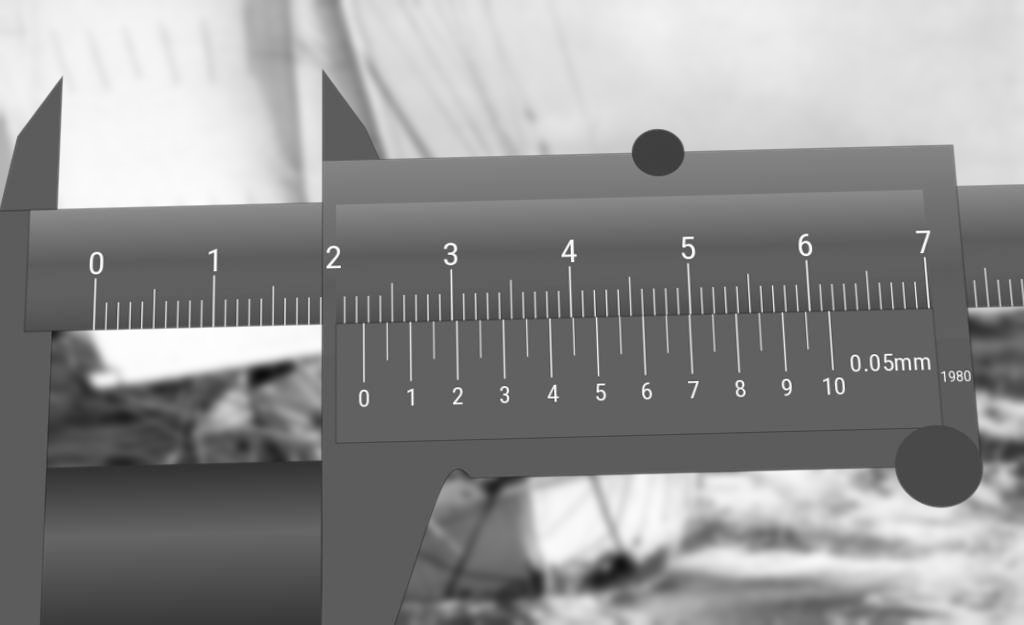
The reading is 22.6 (mm)
